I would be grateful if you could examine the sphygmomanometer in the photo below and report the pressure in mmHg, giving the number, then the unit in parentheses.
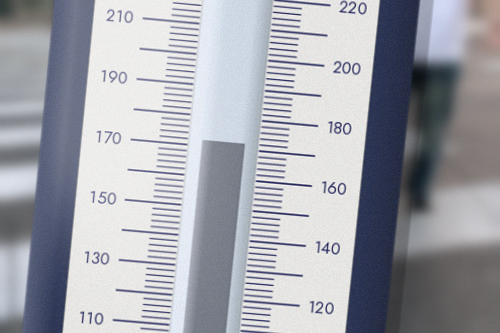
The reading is 172 (mmHg)
